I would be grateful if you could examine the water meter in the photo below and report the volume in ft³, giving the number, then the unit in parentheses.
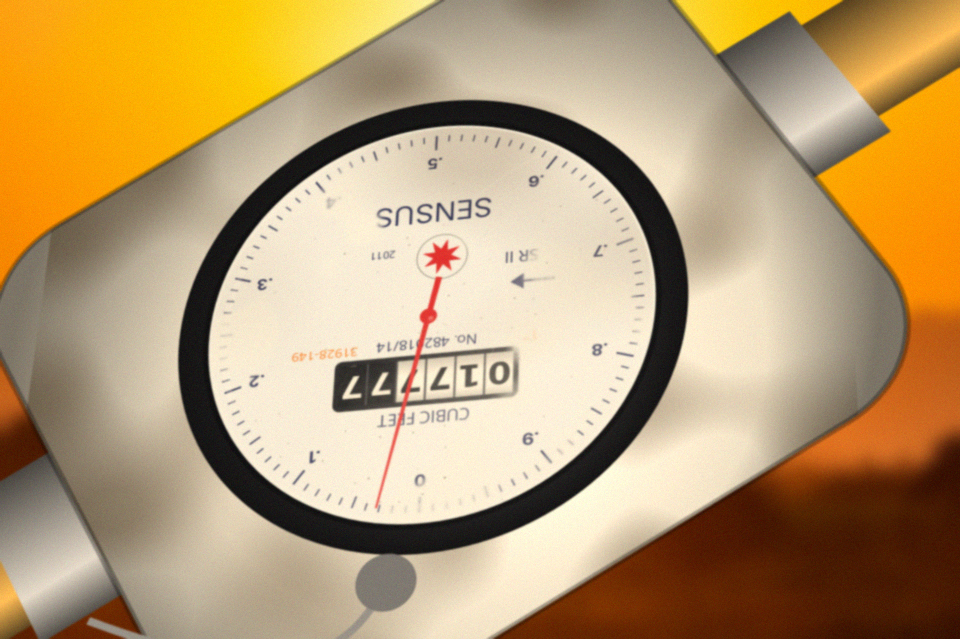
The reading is 17777.03 (ft³)
